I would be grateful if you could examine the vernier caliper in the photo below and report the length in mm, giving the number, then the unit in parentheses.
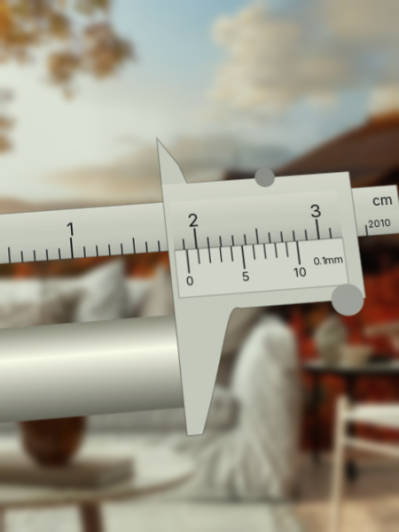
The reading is 19.2 (mm)
